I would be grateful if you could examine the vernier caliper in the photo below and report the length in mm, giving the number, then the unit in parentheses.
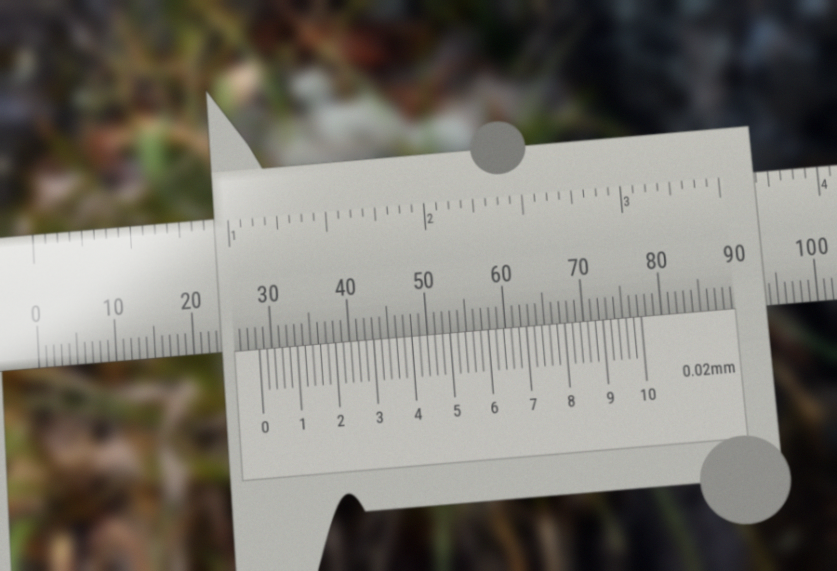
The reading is 28.4 (mm)
